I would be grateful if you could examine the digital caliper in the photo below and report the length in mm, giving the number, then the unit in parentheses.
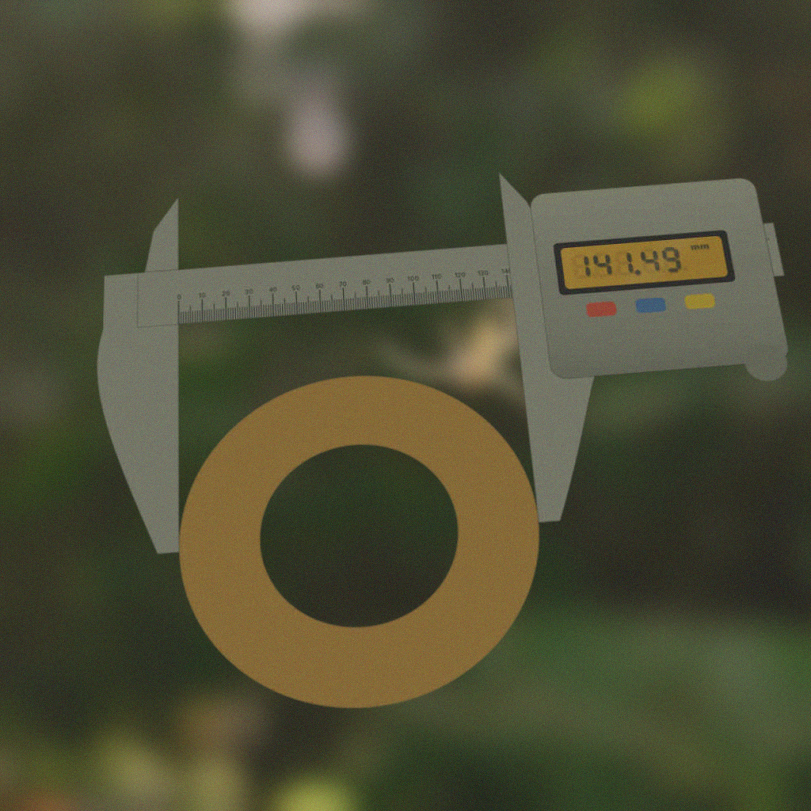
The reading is 141.49 (mm)
